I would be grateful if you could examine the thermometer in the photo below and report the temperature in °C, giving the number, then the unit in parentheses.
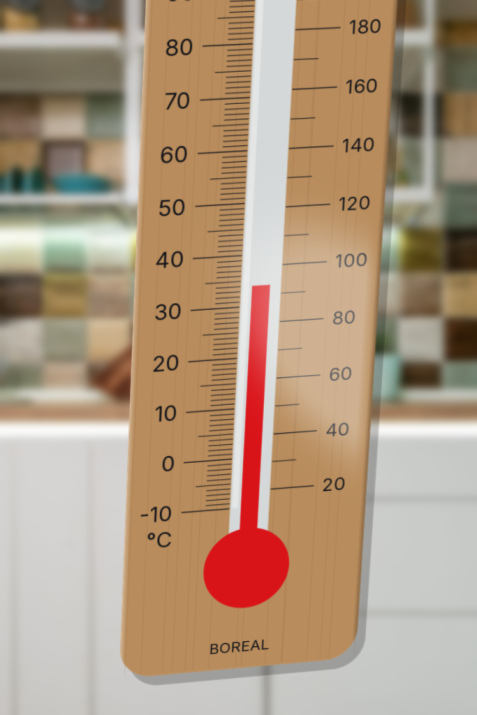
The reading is 34 (°C)
